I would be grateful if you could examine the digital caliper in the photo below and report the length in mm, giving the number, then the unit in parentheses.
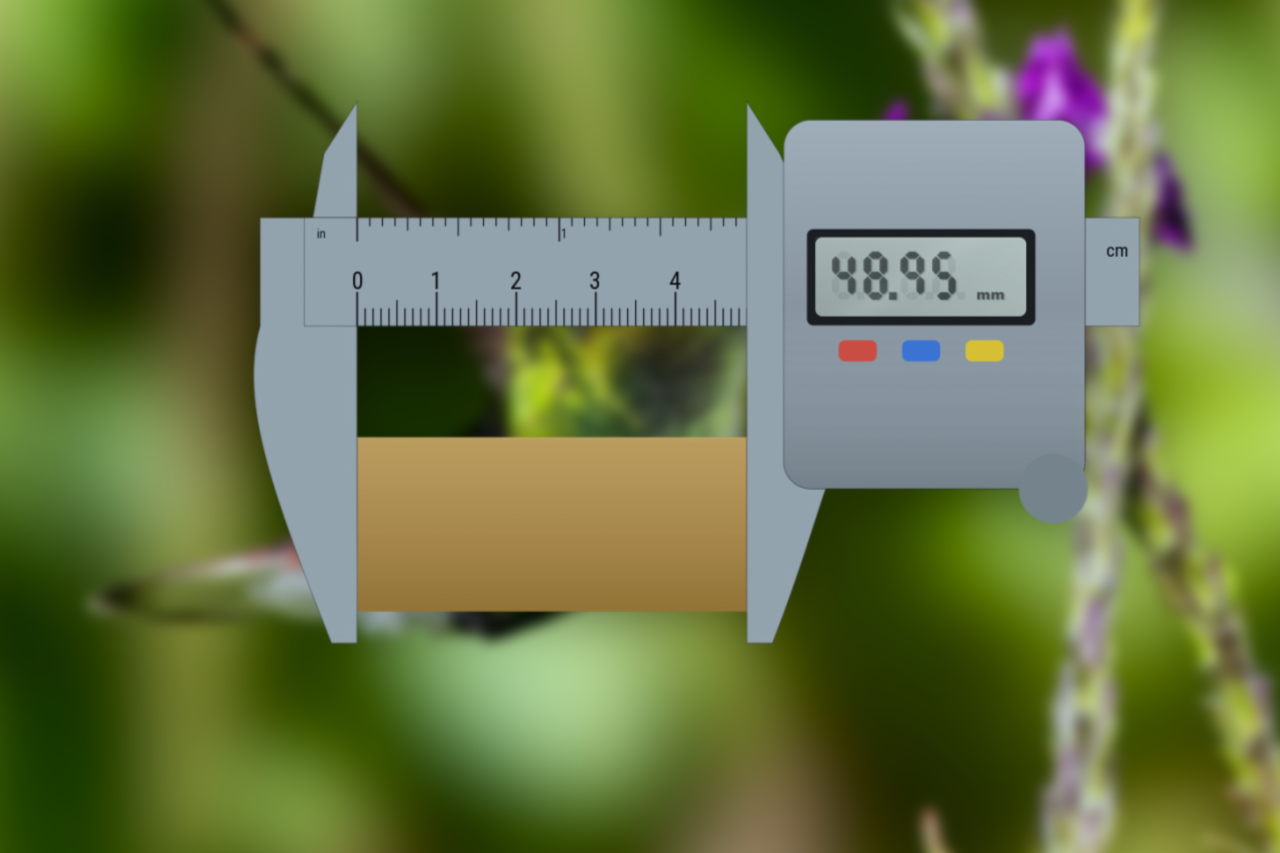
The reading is 48.95 (mm)
